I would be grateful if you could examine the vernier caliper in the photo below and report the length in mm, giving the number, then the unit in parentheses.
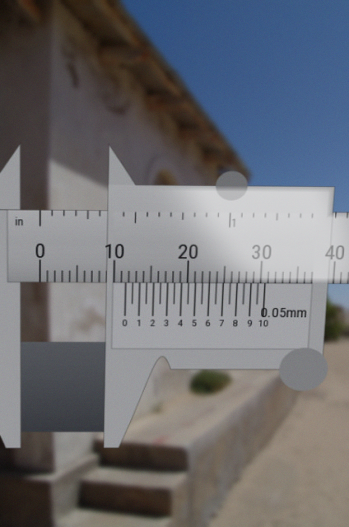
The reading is 11.6 (mm)
